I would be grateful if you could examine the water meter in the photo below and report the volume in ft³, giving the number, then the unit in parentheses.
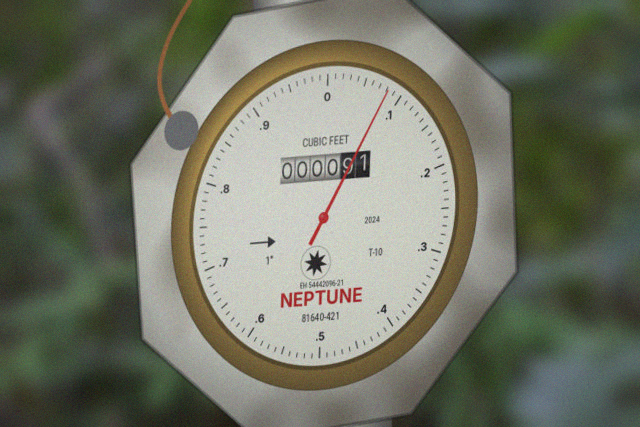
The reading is 91.08 (ft³)
